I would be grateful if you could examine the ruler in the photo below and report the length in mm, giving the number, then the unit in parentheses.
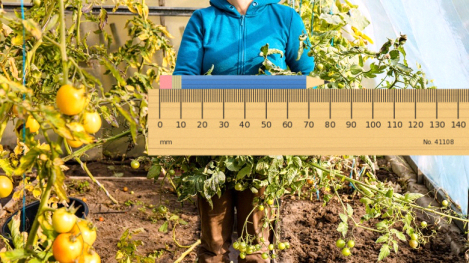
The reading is 80 (mm)
